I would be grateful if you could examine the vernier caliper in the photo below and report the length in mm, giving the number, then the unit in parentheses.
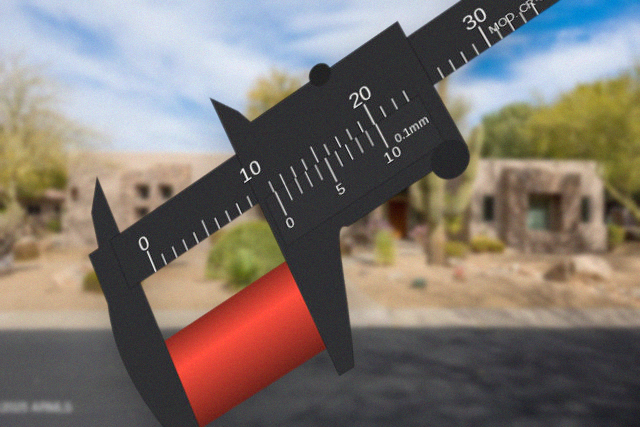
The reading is 11.1 (mm)
